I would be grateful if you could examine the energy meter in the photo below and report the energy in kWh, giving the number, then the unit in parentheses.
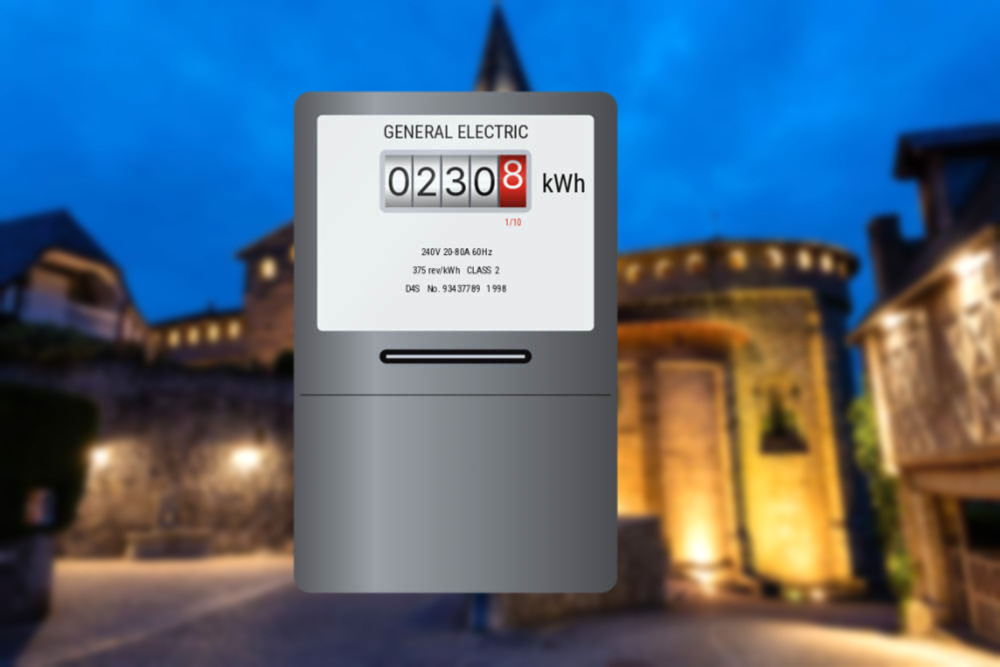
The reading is 230.8 (kWh)
